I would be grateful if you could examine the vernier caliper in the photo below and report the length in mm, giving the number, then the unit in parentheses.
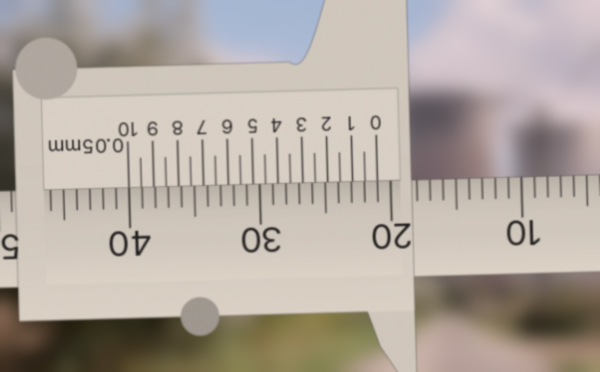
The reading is 21.0 (mm)
